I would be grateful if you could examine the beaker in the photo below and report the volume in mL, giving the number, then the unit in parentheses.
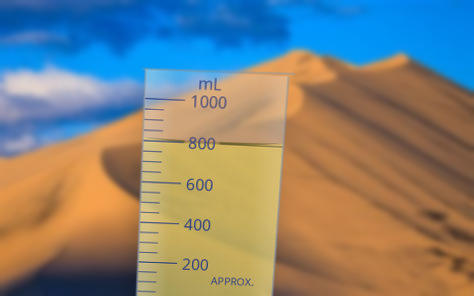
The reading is 800 (mL)
